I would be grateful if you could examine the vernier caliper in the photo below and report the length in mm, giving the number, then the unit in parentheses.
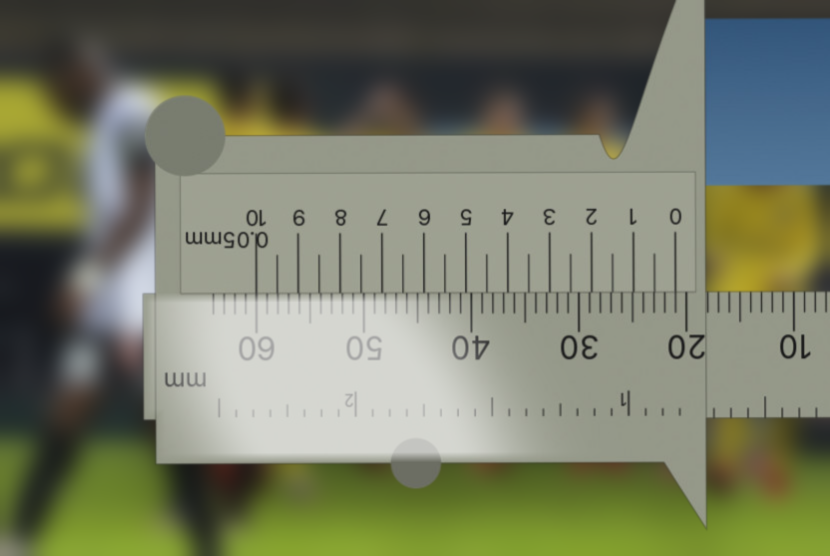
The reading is 21.0 (mm)
